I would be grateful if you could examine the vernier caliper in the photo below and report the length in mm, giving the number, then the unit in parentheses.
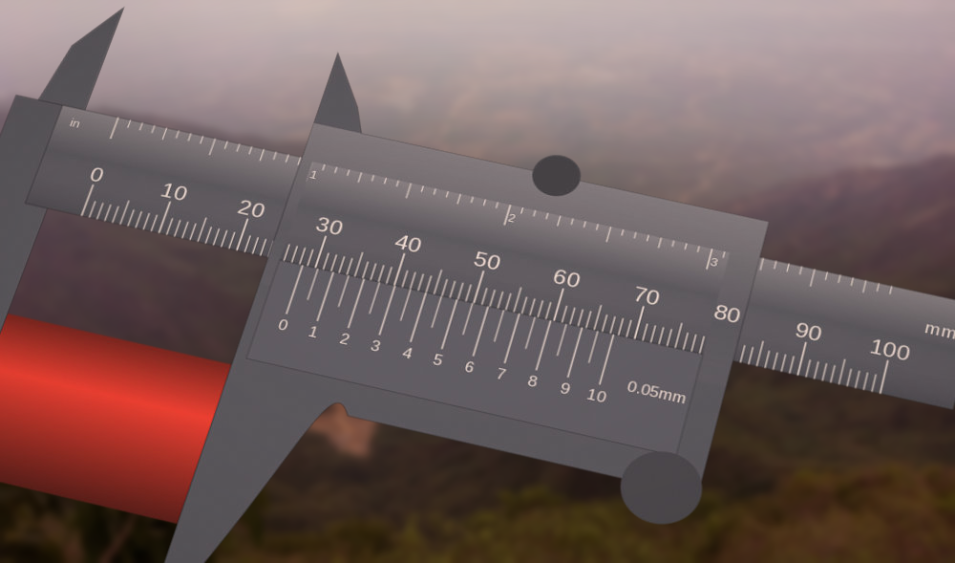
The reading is 28.4 (mm)
